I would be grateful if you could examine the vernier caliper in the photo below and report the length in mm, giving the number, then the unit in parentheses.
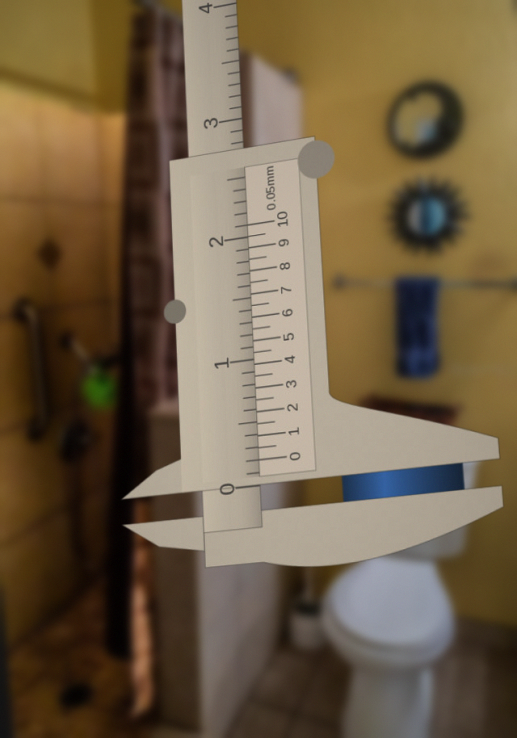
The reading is 2.0 (mm)
